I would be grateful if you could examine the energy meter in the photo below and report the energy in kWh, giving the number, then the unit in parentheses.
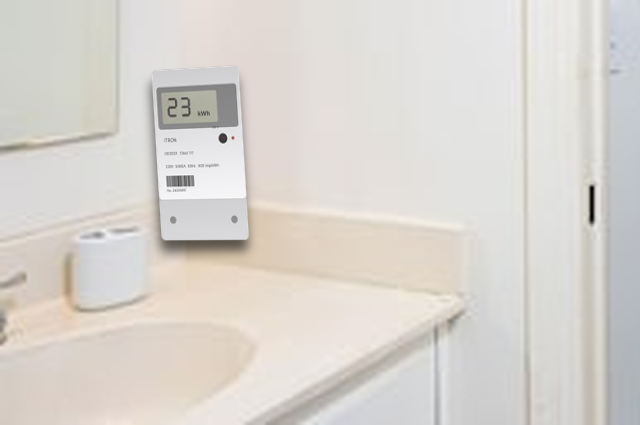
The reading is 23 (kWh)
